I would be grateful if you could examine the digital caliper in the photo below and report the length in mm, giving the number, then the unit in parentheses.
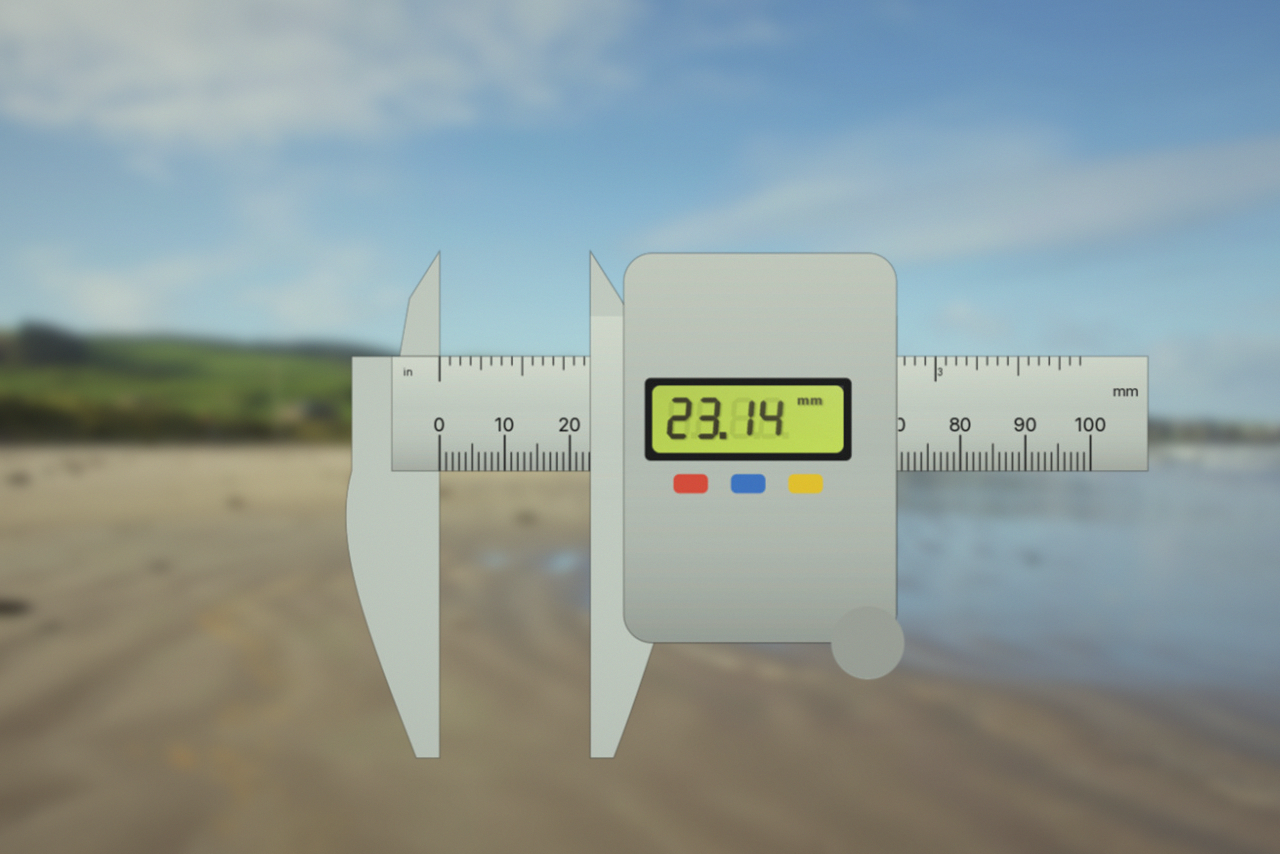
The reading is 23.14 (mm)
